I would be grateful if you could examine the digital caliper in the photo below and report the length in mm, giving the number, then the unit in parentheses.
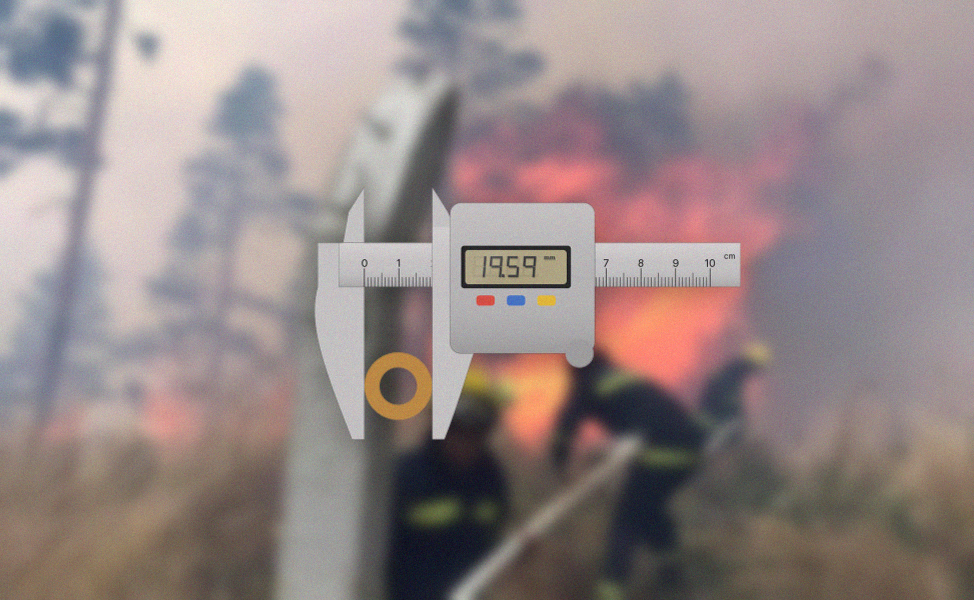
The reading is 19.59 (mm)
